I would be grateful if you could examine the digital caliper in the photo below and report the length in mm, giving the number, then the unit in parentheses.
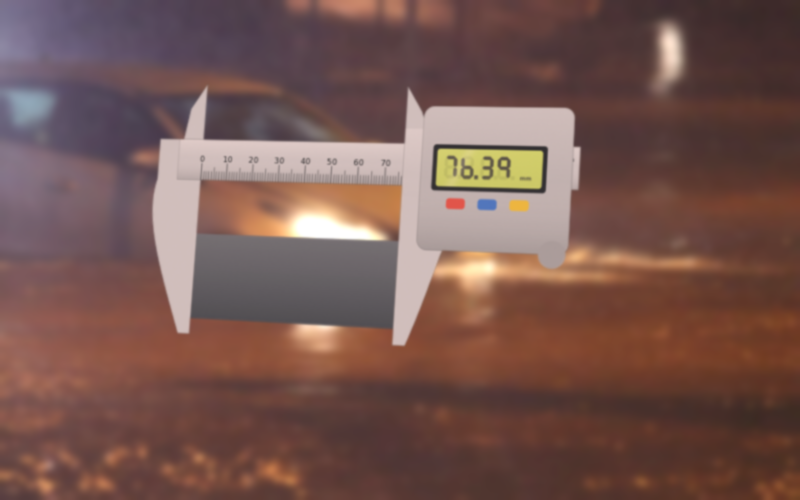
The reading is 76.39 (mm)
